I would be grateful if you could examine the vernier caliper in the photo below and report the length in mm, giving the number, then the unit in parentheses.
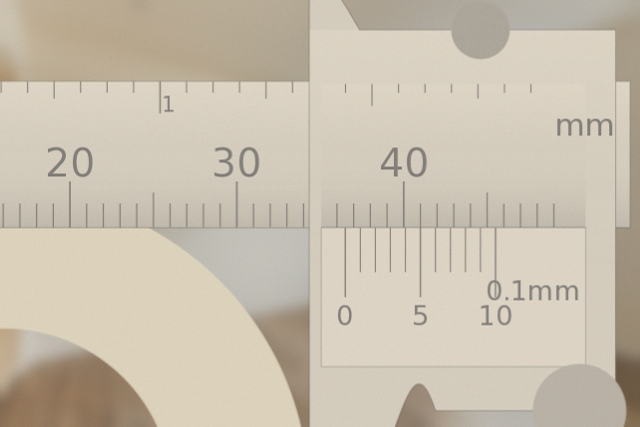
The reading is 36.5 (mm)
